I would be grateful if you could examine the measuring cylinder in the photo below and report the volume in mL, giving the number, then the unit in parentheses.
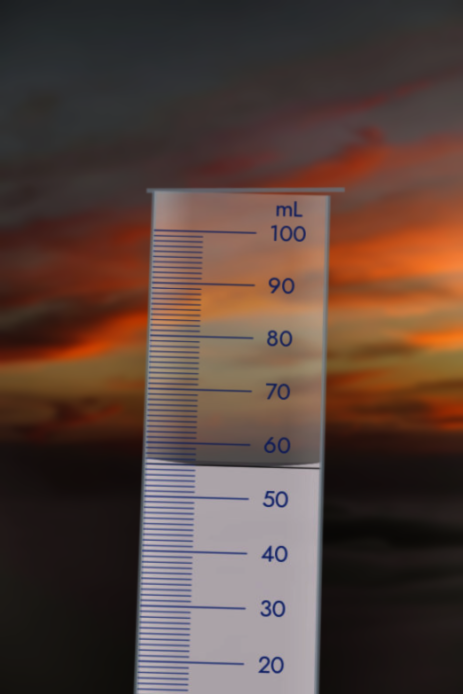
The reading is 56 (mL)
